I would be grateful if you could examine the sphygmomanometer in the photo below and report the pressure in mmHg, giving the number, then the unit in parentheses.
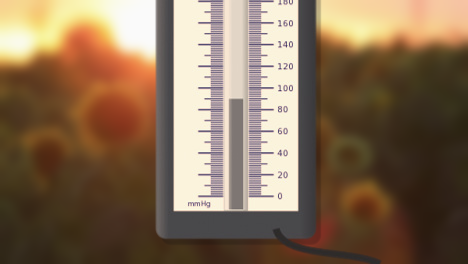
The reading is 90 (mmHg)
